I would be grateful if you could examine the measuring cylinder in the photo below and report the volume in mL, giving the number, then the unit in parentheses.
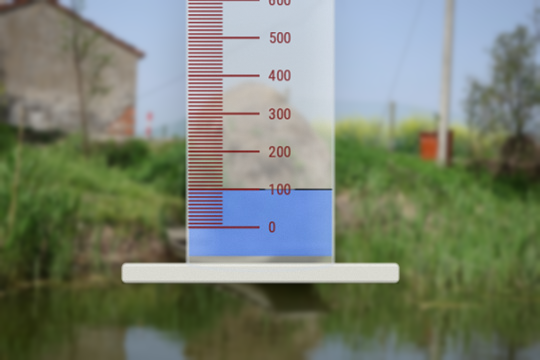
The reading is 100 (mL)
